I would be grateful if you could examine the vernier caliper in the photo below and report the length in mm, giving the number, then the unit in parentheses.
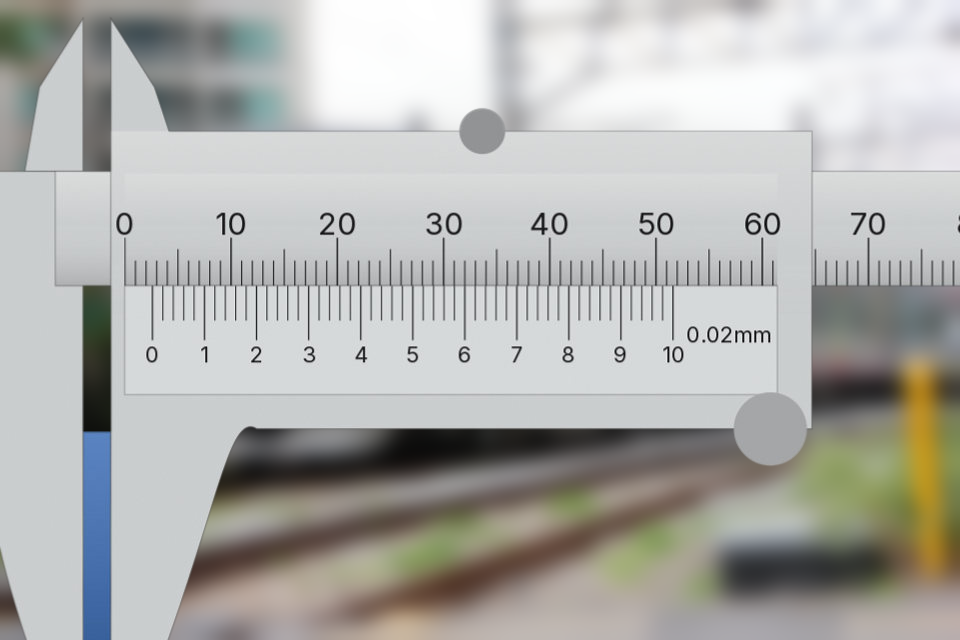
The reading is 2.6 (mm)
